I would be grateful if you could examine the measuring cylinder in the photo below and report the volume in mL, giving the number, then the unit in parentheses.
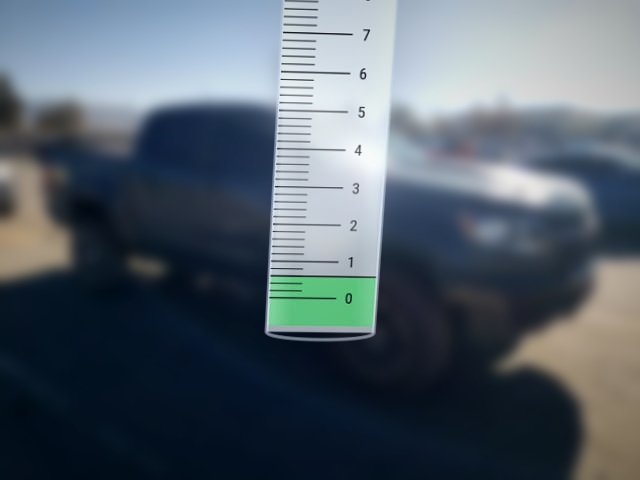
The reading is 0.6 (mL)
